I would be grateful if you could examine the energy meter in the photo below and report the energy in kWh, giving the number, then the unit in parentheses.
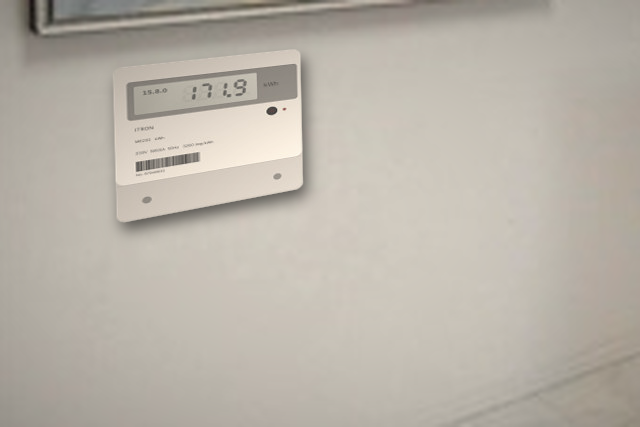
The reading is 171.9 (kWh)
